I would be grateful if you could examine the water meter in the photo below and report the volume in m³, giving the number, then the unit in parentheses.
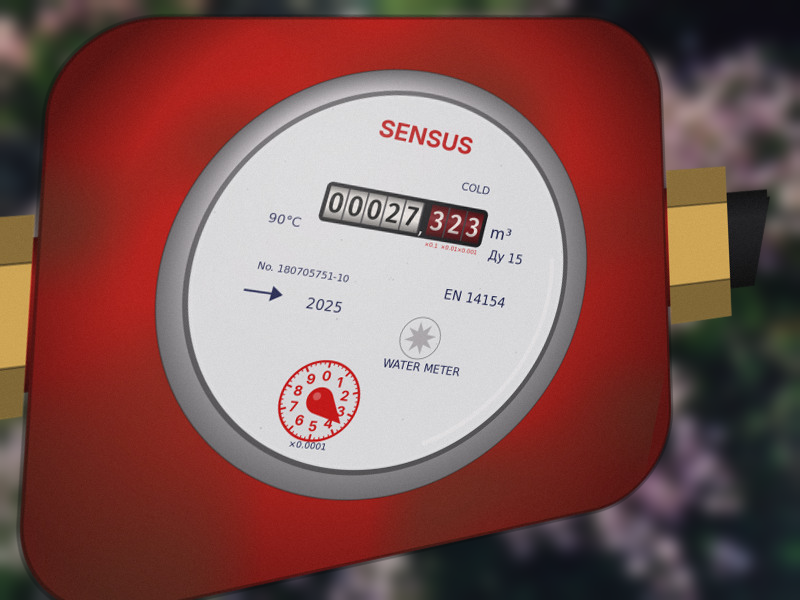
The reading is 27.3233 (m³)
